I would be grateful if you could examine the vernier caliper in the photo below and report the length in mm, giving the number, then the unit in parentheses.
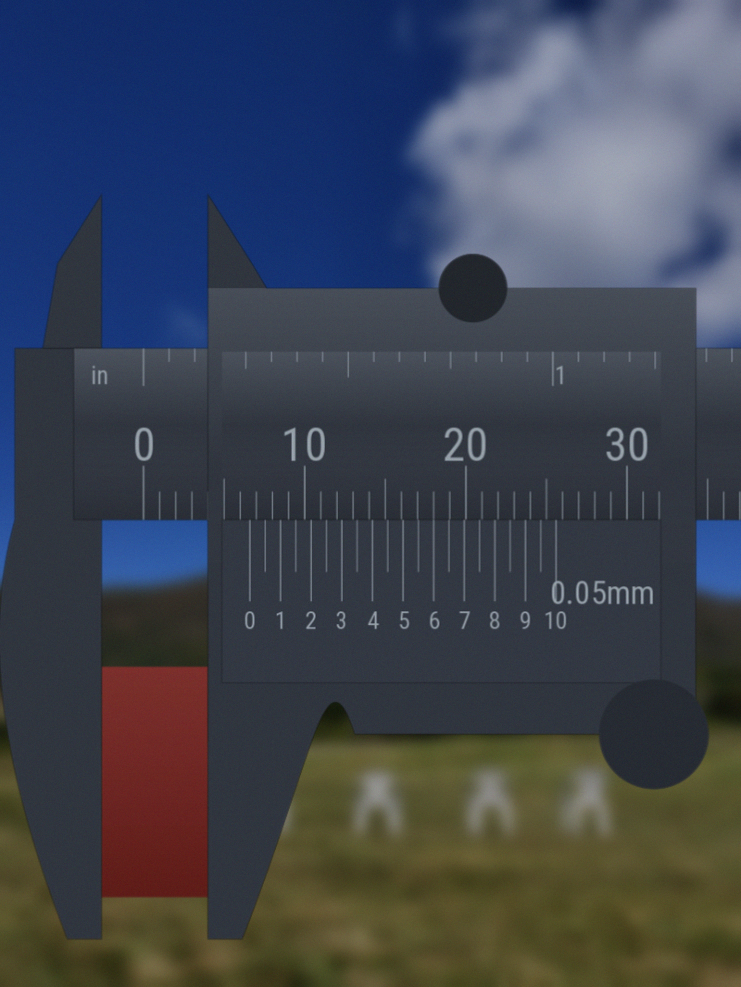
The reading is 6.6 (mm)
